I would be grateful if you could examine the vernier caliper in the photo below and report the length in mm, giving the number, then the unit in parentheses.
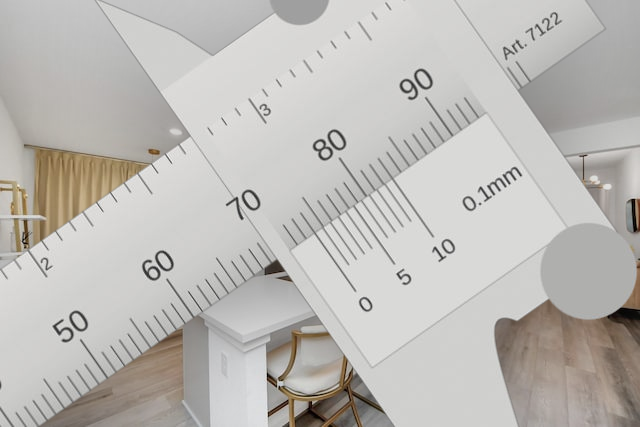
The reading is 74.0 (mm)
